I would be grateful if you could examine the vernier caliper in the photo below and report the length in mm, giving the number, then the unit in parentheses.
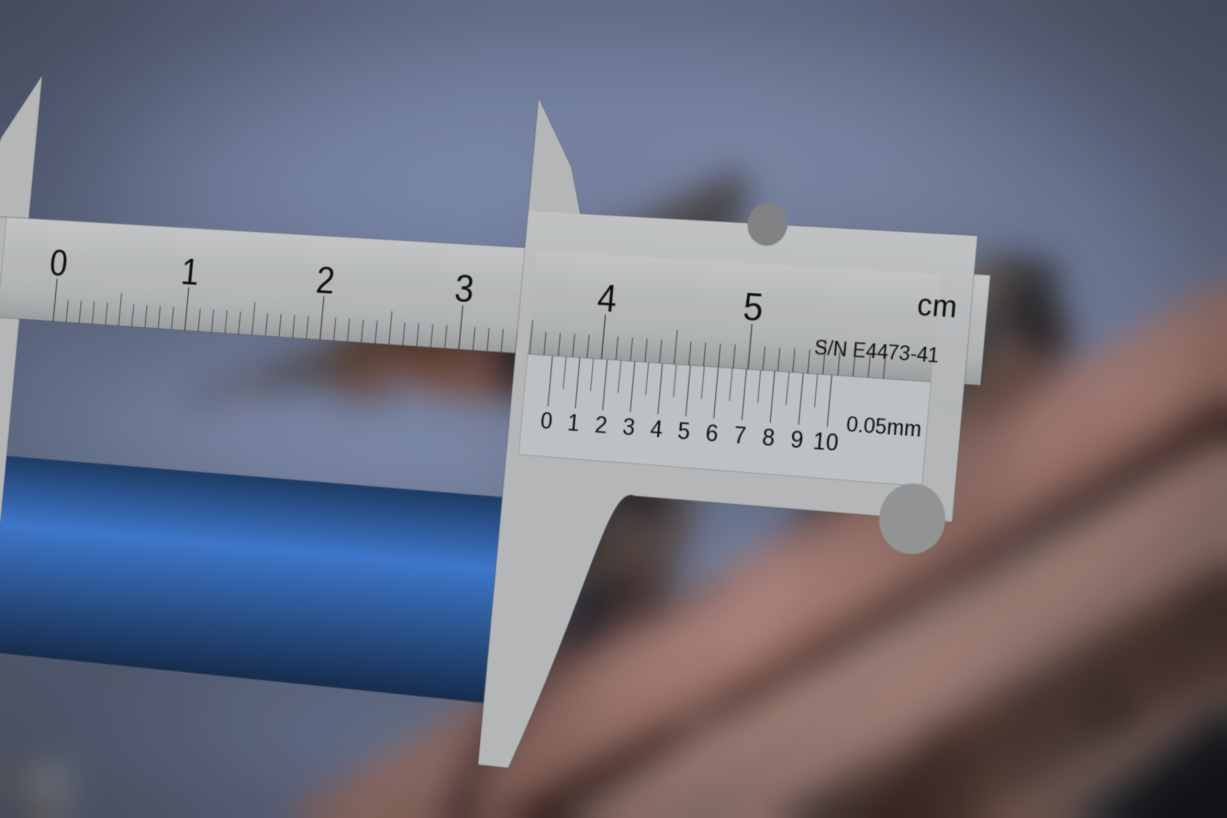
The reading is 36.6 (mm)
